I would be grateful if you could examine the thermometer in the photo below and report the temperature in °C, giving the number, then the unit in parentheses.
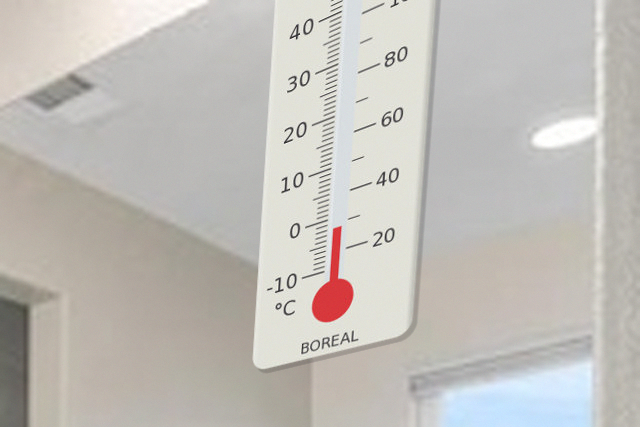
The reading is -2 (°C)
